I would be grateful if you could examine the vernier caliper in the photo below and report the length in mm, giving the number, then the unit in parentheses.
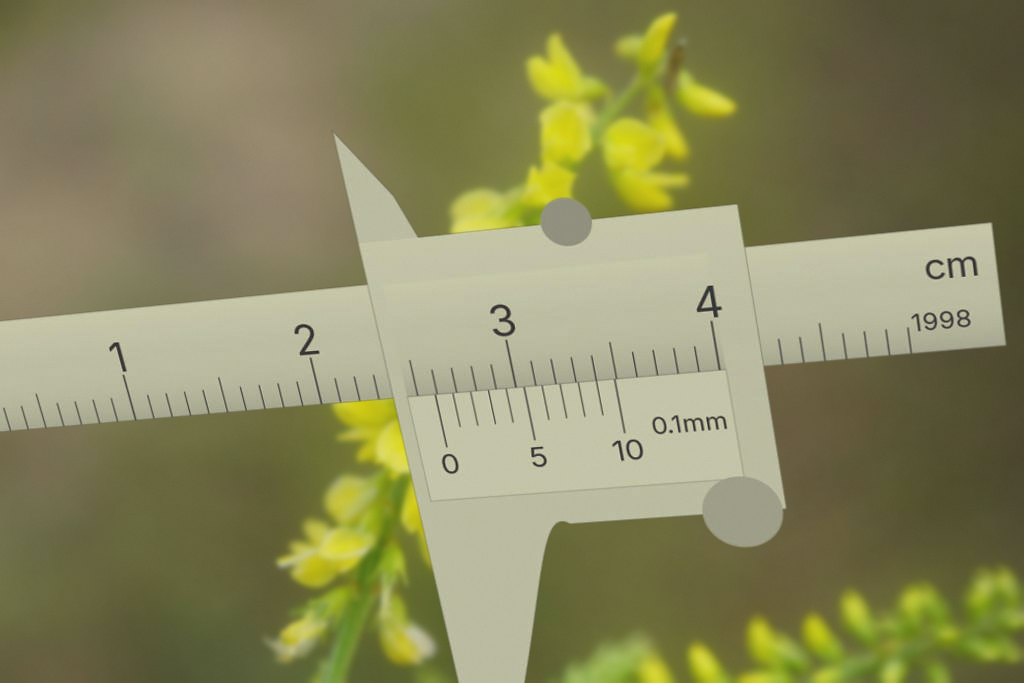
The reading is 25.9 (mm)
